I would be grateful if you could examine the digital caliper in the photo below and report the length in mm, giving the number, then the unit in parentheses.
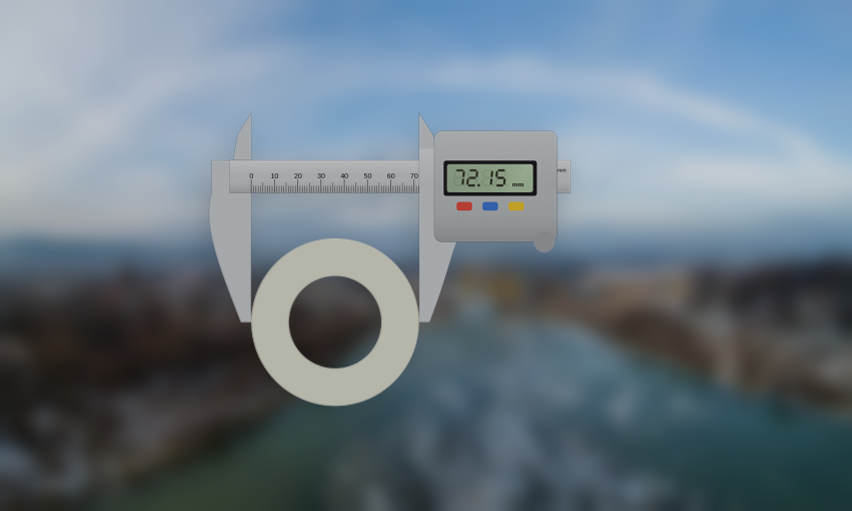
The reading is 72.15 (mm)
